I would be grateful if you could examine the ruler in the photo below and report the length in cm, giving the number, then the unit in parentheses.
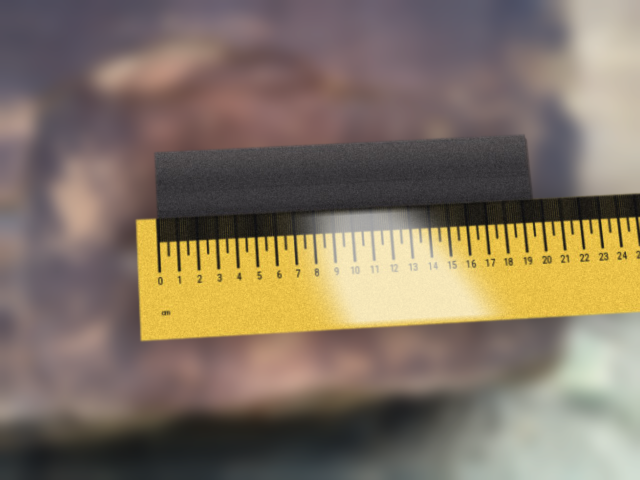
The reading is 19.5 (cm)
